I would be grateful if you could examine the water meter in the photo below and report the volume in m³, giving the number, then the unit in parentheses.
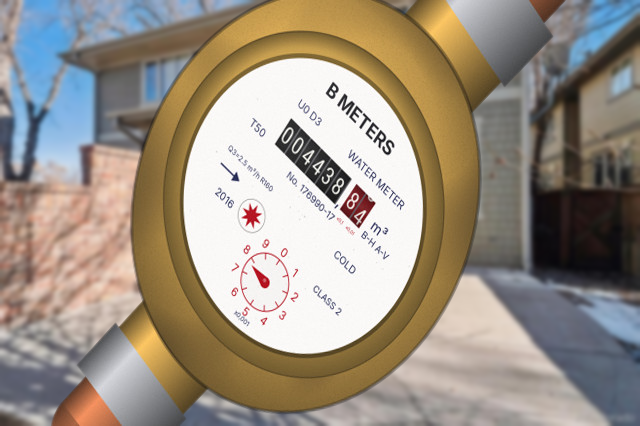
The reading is 4438.837 (m³)
